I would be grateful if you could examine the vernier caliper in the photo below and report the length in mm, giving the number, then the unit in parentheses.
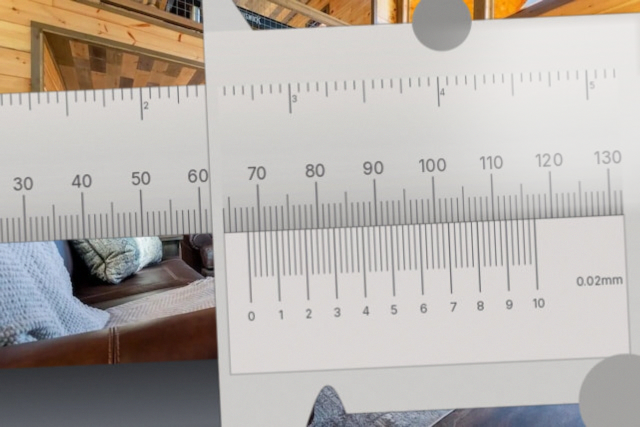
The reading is 68.0 (mm)
